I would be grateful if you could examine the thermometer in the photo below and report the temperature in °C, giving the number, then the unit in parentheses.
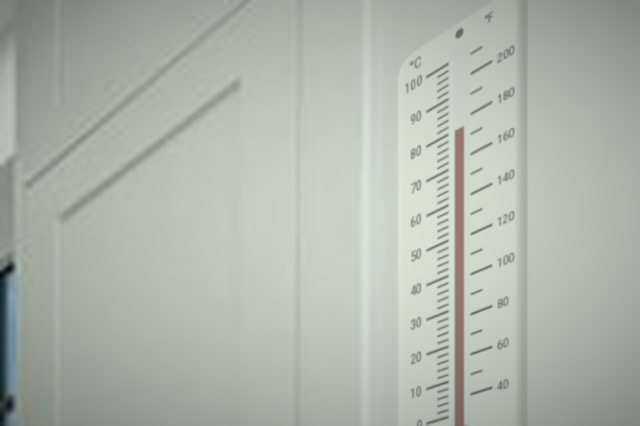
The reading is 80 (°C)
